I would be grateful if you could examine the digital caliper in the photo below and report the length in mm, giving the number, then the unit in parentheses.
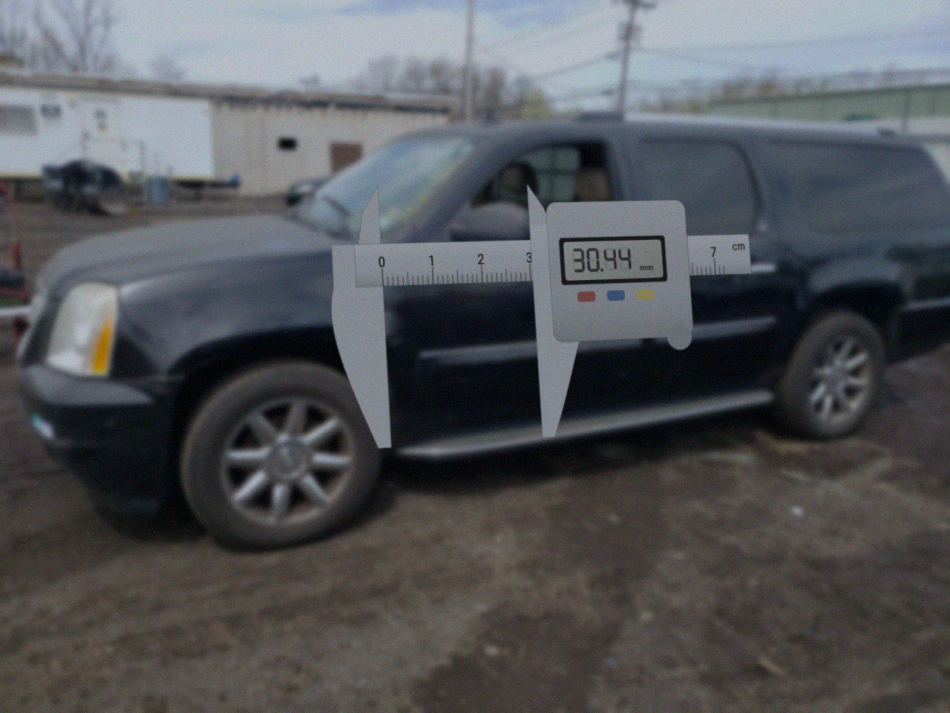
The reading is 30.44 (mm)
